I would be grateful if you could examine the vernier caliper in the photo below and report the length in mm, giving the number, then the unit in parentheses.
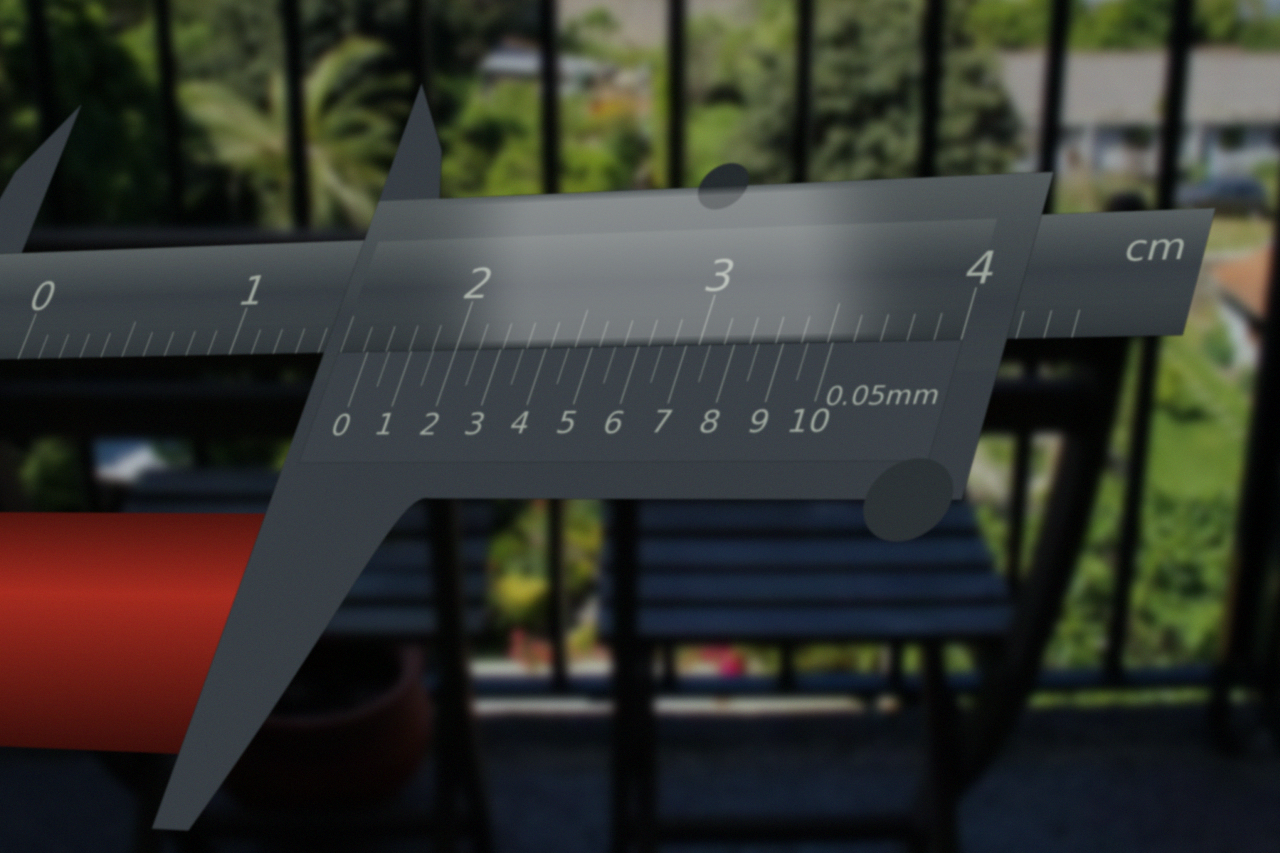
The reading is 16.2 (mm)
